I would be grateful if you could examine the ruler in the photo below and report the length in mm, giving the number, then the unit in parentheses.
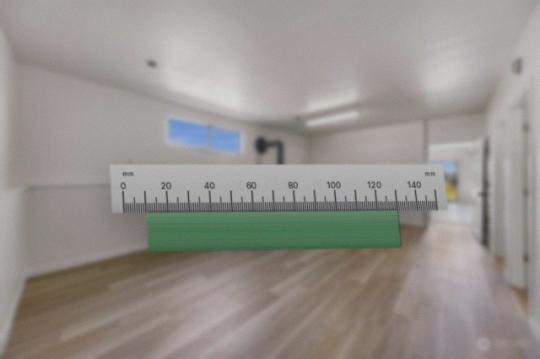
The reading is 120 (mm)
